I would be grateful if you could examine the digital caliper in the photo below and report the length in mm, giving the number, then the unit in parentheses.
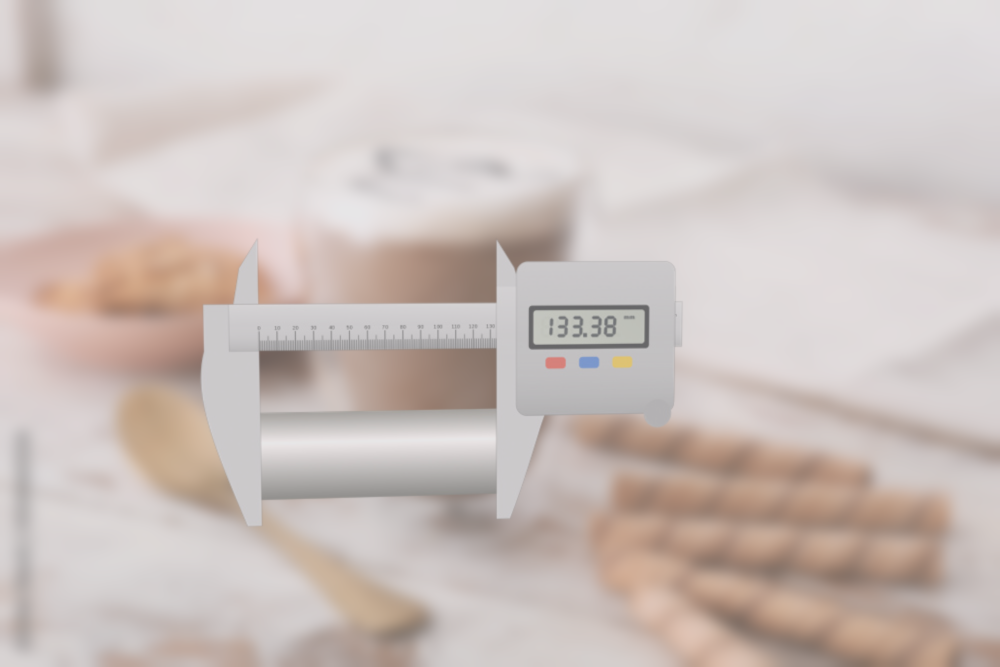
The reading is 133.38 (mm)
